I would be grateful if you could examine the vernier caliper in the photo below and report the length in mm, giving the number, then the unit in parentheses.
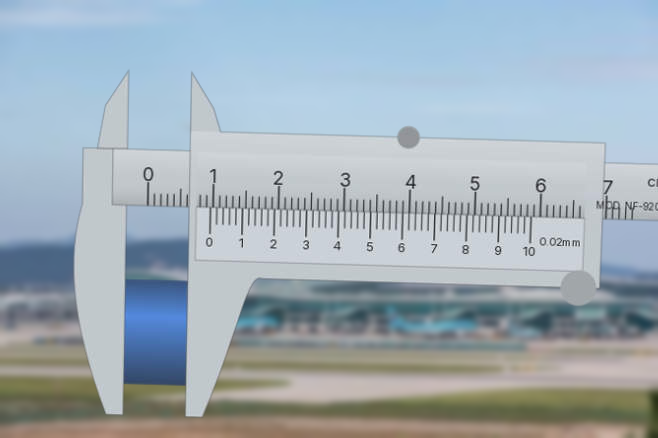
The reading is 9.6 (mm)
